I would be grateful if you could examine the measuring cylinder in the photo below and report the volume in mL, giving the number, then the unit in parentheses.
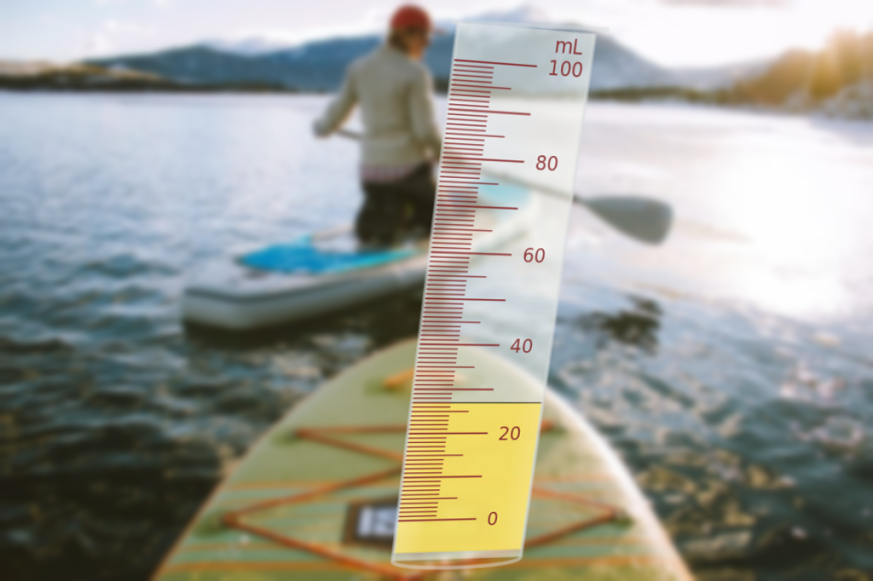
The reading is 27 (mL)
